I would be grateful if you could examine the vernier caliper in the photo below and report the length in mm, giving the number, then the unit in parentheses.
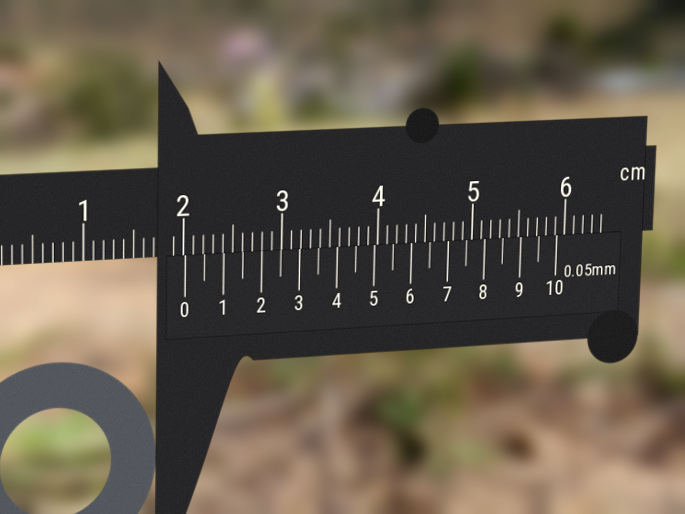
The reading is 20.2 (mm)
